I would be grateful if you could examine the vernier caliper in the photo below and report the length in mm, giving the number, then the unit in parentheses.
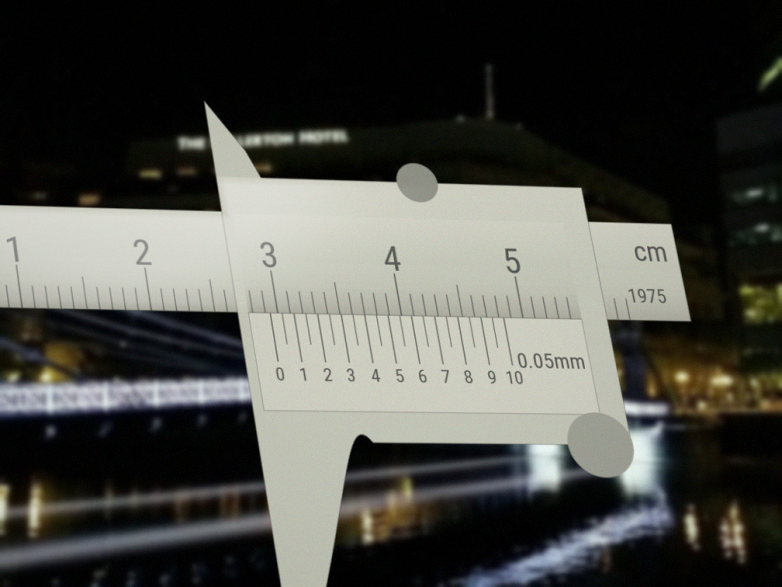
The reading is 29.4 (mm)
